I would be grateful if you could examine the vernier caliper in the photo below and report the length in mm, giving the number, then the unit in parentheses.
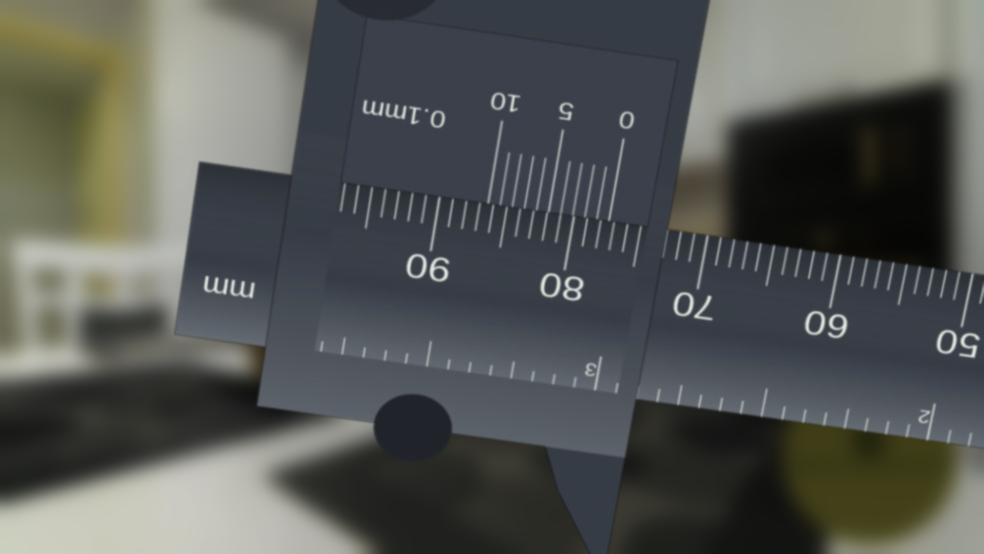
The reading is 77.4 (mm)
